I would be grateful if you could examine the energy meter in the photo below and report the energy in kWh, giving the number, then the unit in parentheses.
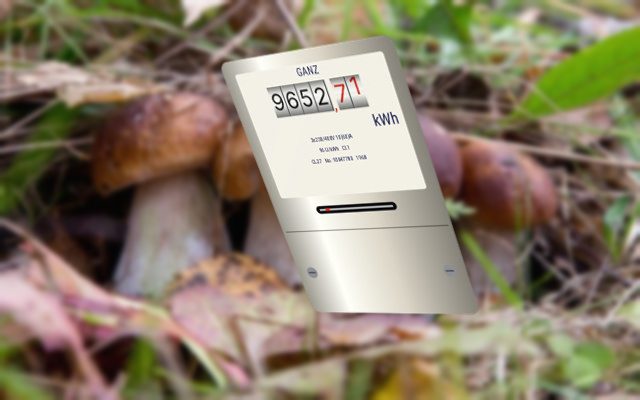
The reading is 9652.71 (kWh)
